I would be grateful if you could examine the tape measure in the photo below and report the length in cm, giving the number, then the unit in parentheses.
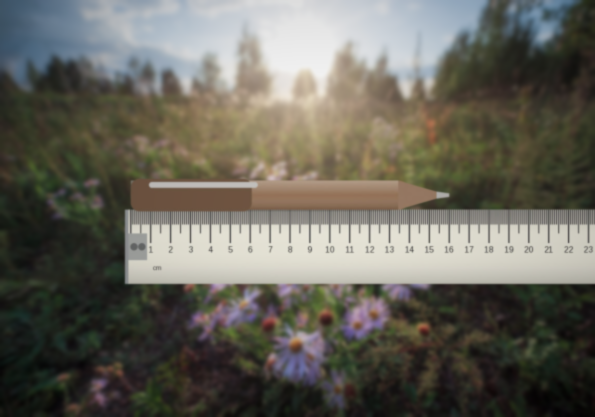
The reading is 16 (cm)
